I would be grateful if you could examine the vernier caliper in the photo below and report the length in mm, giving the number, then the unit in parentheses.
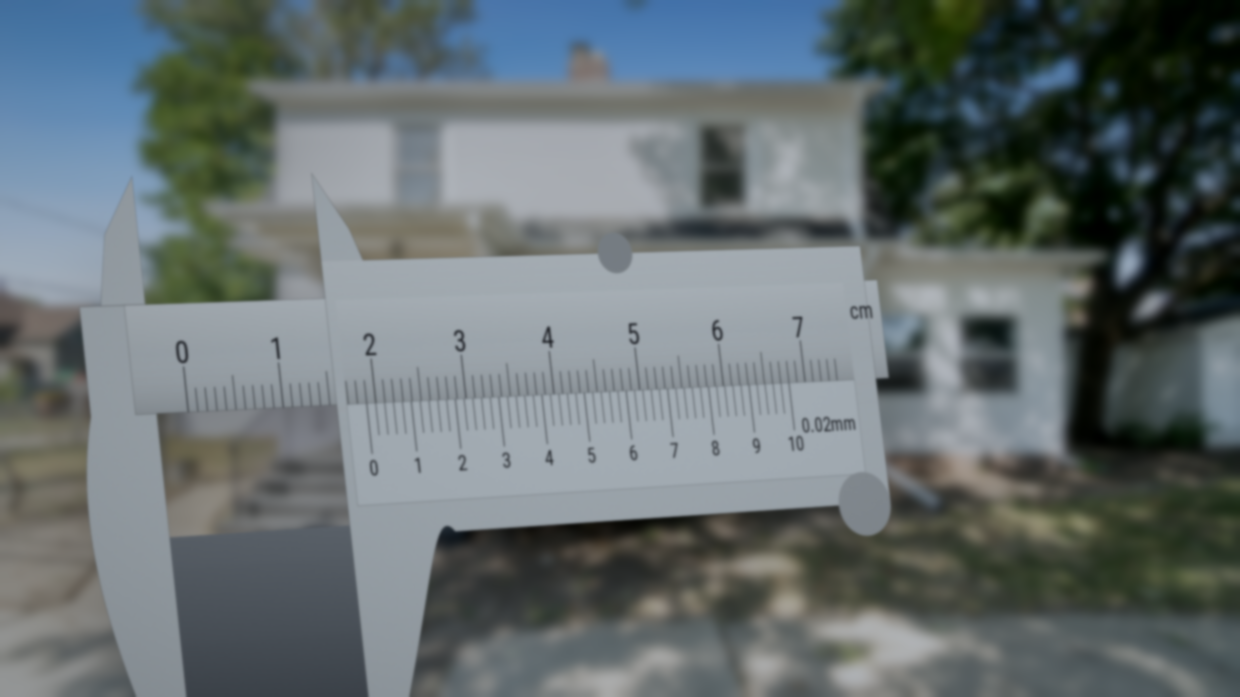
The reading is 19.0 (mm)
